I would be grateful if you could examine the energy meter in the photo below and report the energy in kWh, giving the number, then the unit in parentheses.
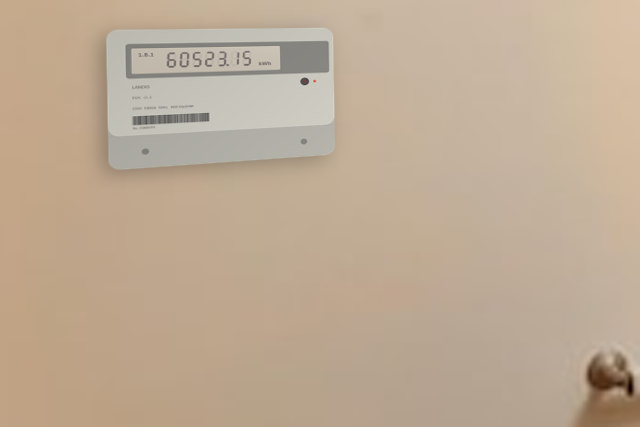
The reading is 60523.15 (kWh)
